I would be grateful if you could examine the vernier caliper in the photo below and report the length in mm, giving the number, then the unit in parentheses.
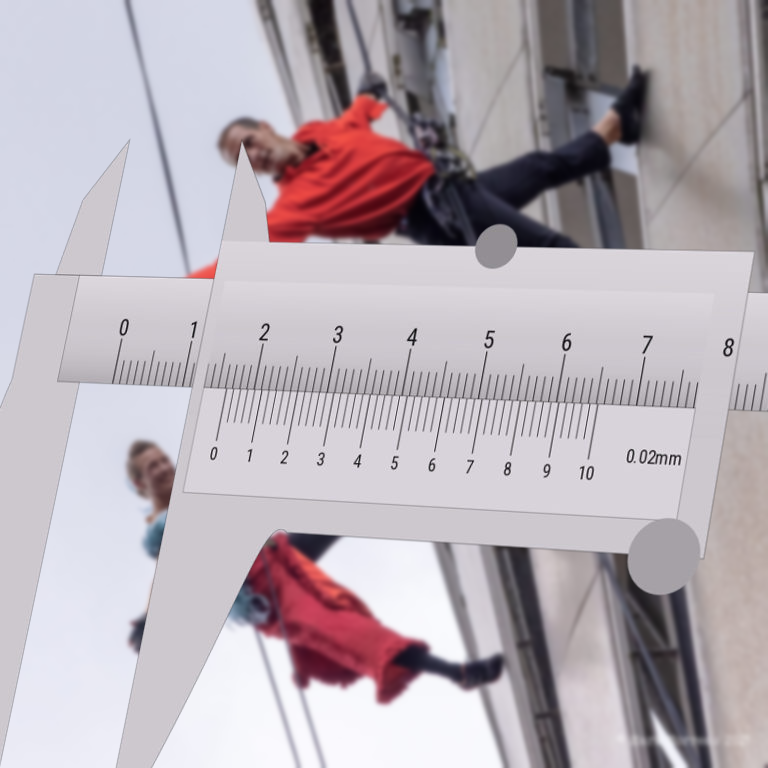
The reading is 16.2 (mm)
